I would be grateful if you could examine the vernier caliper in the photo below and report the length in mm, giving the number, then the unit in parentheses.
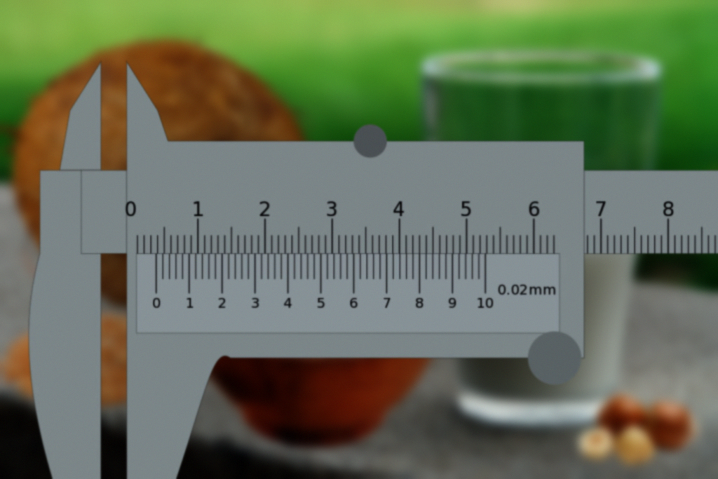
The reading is 3.8 (mm)
